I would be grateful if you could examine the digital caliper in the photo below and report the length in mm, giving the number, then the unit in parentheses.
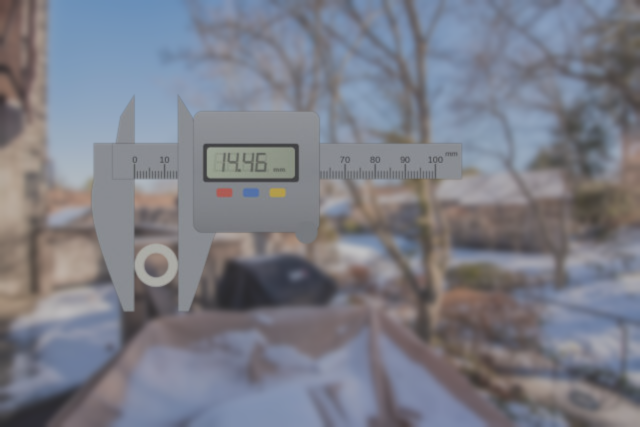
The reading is 14.46 (mm)
